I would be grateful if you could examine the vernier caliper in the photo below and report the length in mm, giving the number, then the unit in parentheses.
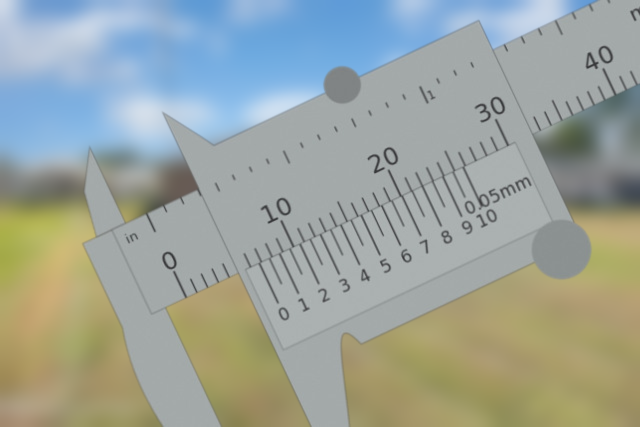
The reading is 6.8 (mm)
